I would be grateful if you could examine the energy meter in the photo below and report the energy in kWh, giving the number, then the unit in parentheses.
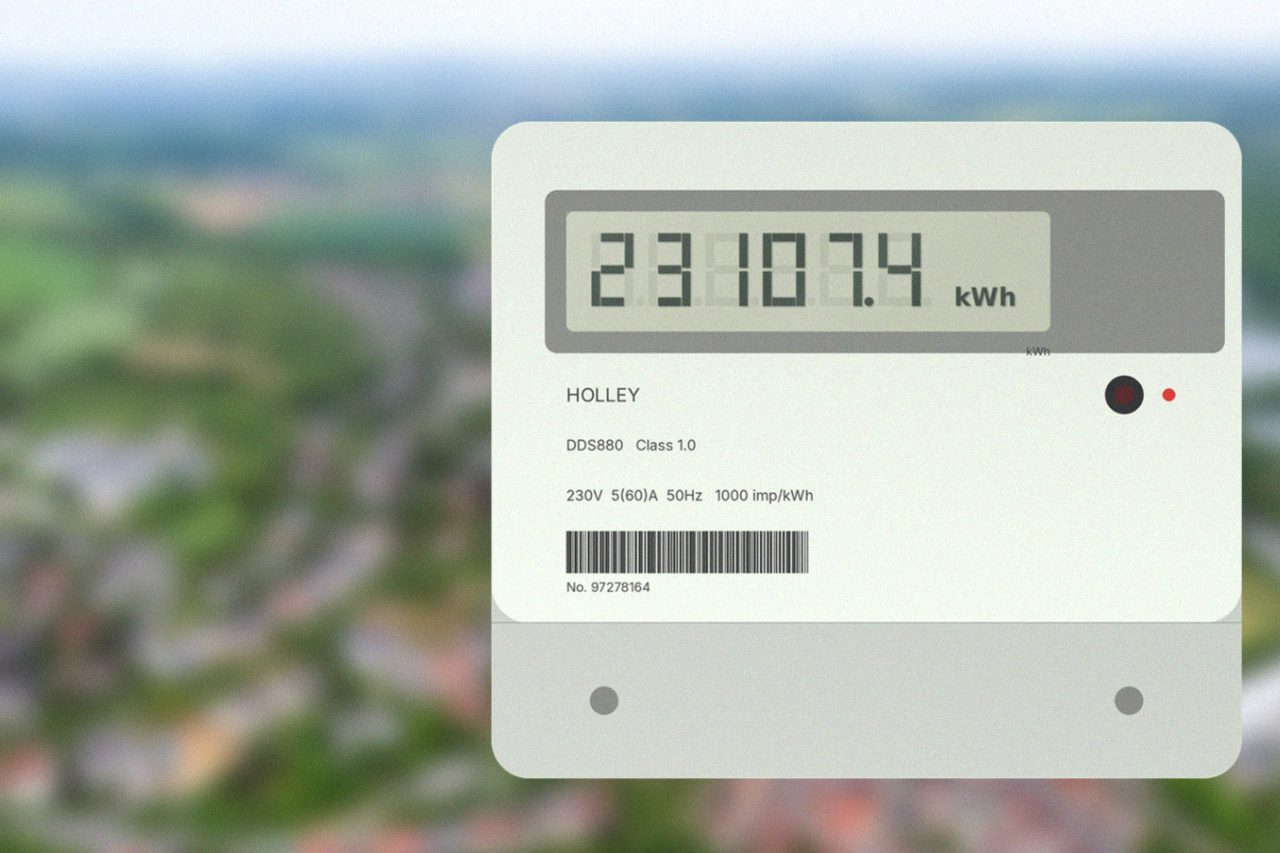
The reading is 23107.4 (kWh)
